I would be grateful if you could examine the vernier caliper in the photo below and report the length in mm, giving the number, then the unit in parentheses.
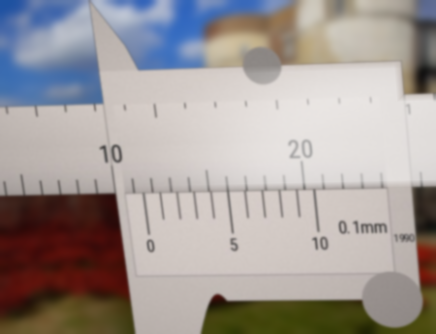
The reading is 11.5 (mm)
